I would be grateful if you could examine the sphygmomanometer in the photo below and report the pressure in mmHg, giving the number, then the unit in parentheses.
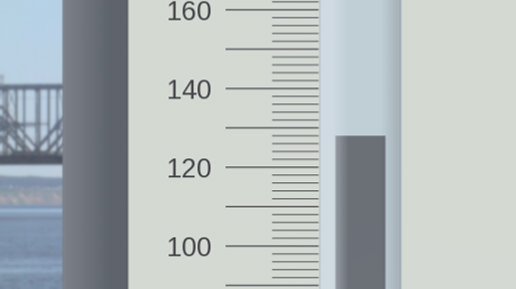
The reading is 128 (mmHg)
